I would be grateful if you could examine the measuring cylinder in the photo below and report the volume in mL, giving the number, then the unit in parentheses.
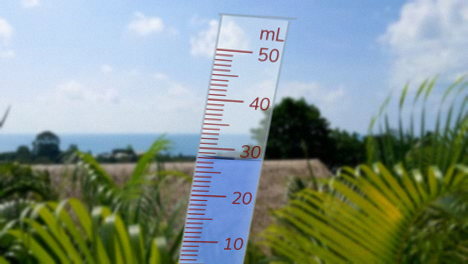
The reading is 28 (mL)
